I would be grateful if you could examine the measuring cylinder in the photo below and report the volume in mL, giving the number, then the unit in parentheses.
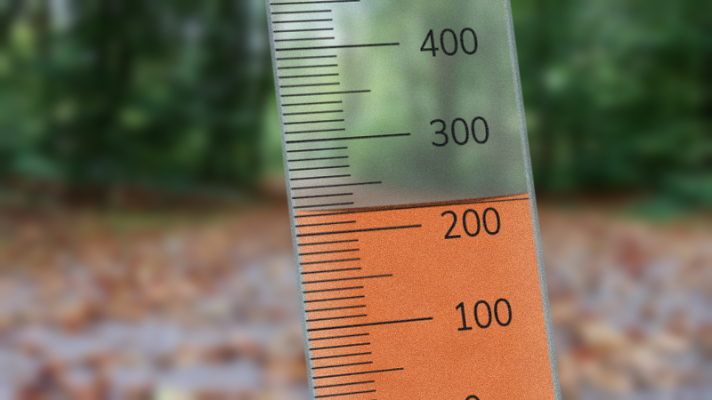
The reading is 220 (mL)
